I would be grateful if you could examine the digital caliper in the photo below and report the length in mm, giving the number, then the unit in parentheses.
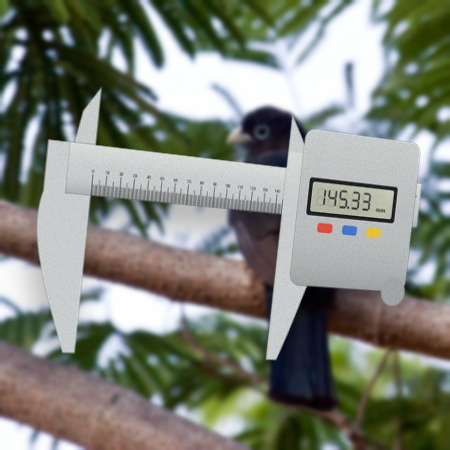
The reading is 145.33 (mm)
